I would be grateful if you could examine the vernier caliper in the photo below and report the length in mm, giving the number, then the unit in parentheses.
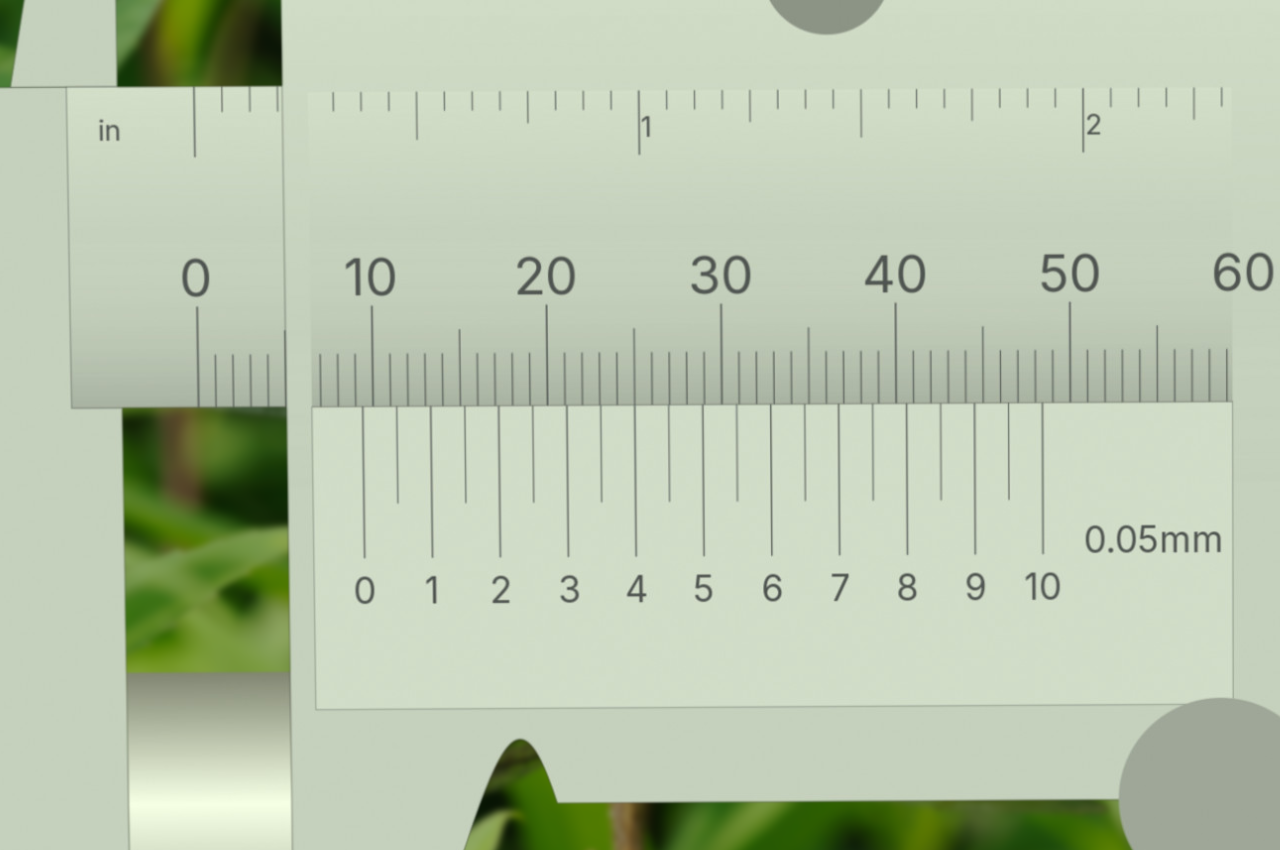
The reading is 9.4 (mm)
